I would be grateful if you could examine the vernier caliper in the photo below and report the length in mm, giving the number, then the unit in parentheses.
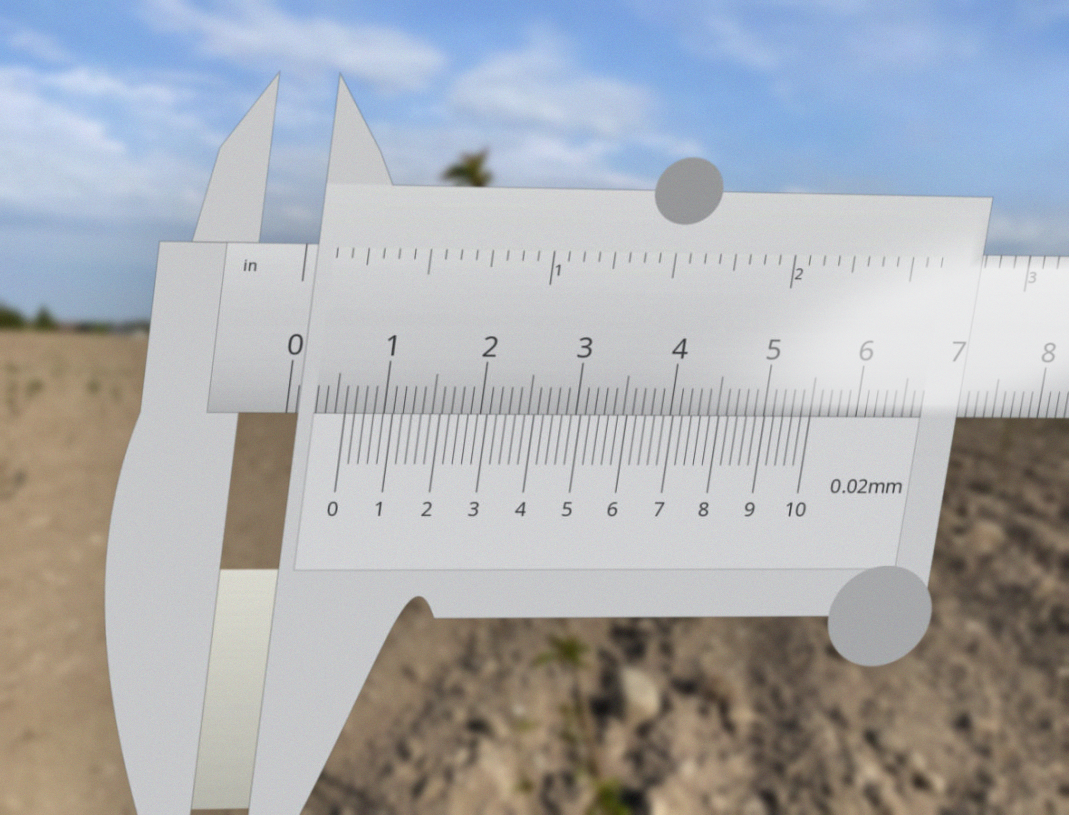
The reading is 6.0 (mm)
